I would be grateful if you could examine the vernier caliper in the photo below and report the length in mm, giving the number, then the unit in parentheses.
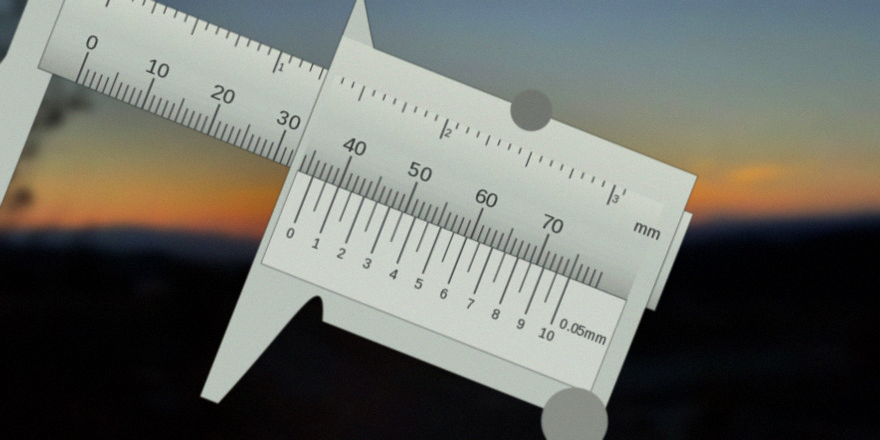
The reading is 36.0 (mm)
